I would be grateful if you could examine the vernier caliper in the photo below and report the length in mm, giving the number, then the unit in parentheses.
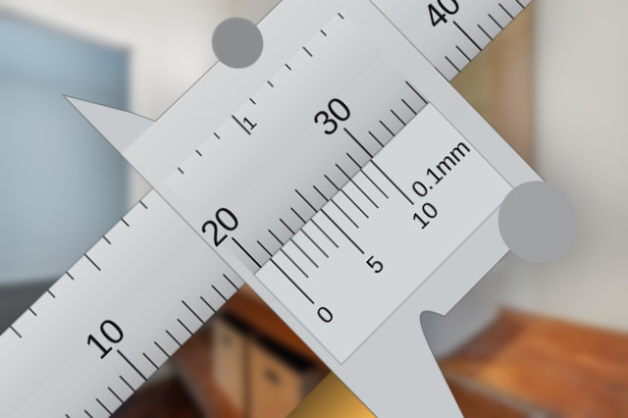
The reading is 20.8 (mm)
